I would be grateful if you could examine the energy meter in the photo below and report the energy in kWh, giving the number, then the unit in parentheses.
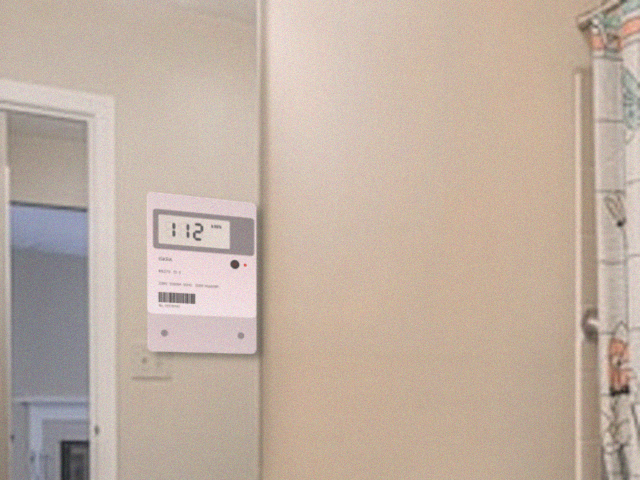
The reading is 112 (kWh)
